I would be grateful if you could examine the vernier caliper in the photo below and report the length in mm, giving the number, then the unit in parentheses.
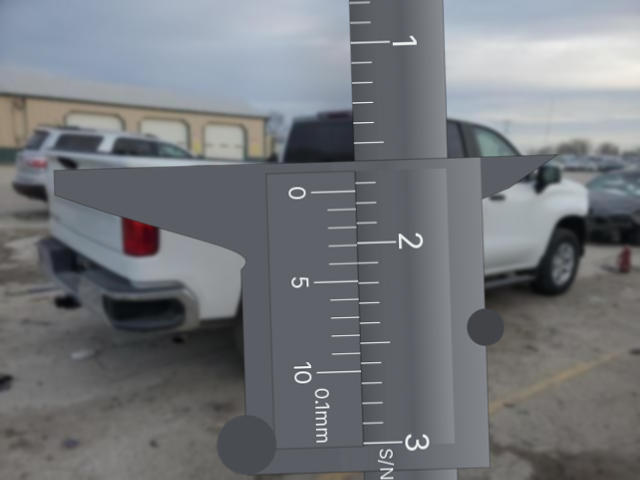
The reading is 17.4 (mm)
